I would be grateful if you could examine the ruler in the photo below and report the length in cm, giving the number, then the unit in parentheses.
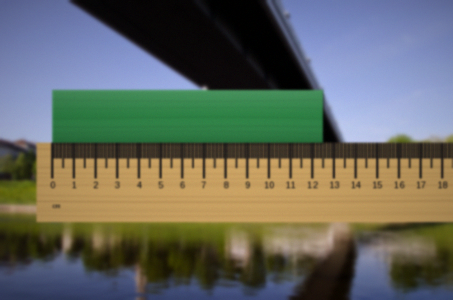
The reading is 12.5 (cm)
